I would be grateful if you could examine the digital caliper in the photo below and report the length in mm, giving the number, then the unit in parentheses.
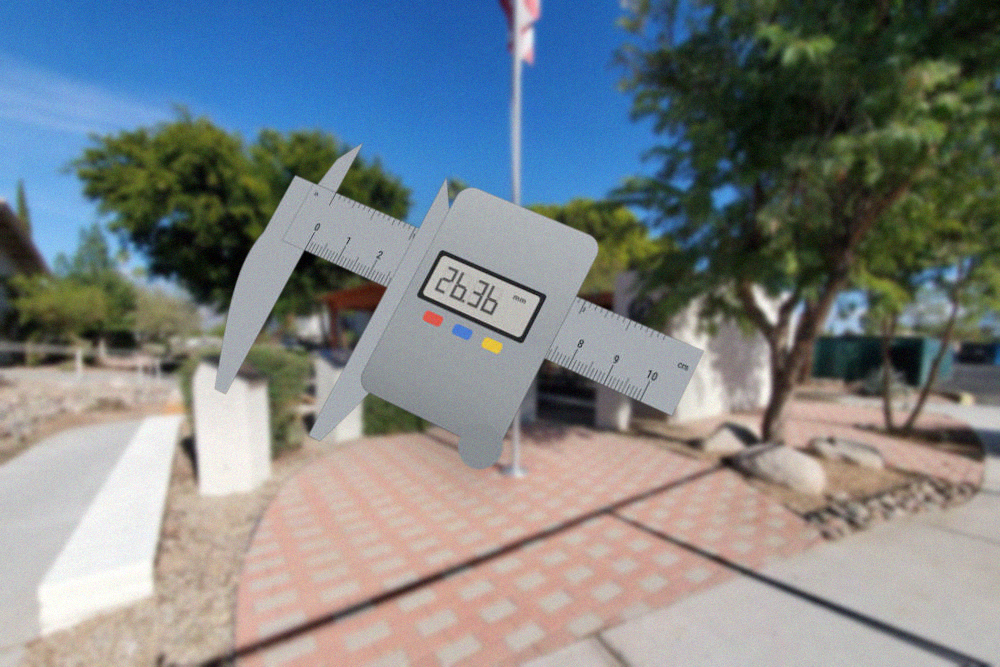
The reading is 26.36 (mm)
